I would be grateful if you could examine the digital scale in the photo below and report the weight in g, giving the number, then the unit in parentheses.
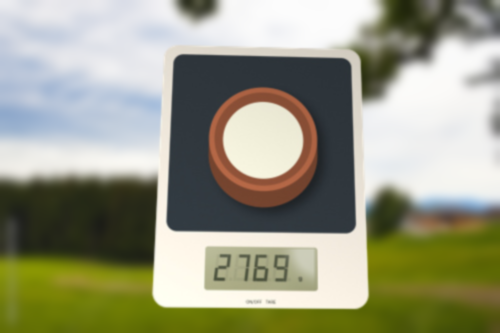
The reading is 2769 (g)
